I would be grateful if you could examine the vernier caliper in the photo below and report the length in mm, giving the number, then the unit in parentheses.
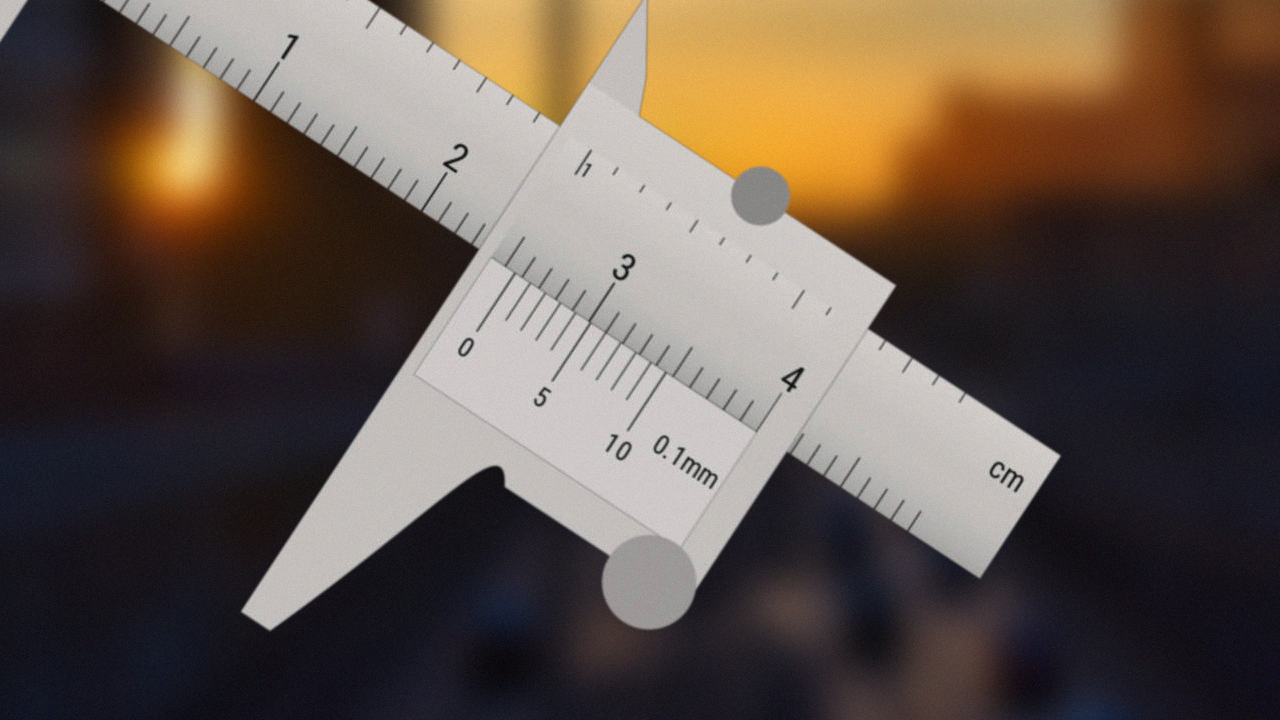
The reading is 25.6 (mm)
